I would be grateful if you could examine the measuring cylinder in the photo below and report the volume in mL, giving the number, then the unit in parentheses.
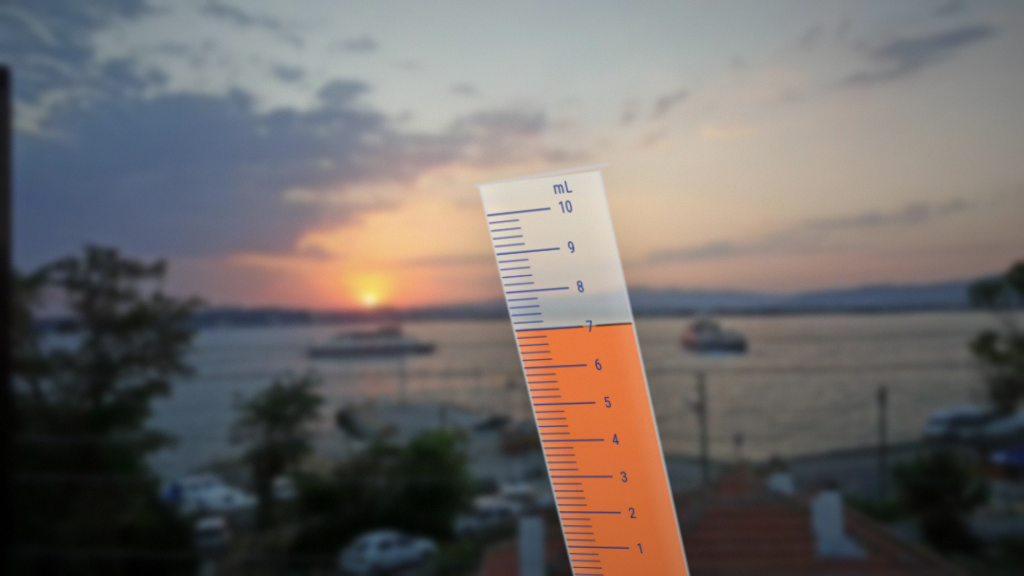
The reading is 7 (mL)
